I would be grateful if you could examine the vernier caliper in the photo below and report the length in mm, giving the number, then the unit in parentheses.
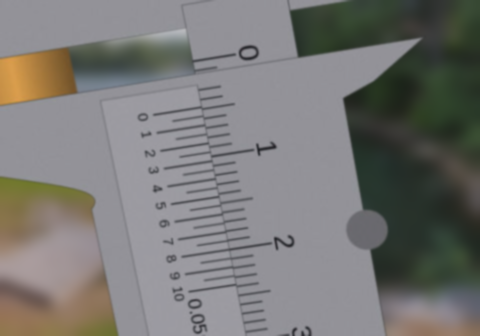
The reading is 4.8 (mm)
